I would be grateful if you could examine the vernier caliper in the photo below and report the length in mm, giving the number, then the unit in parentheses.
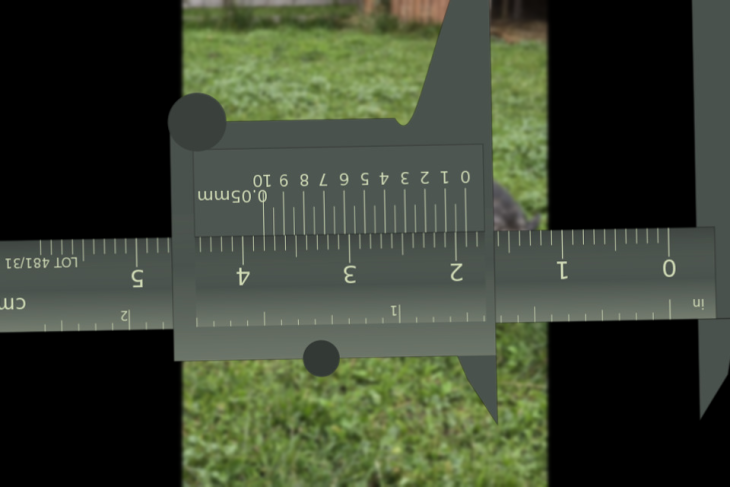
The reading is 19.0 (mm)
